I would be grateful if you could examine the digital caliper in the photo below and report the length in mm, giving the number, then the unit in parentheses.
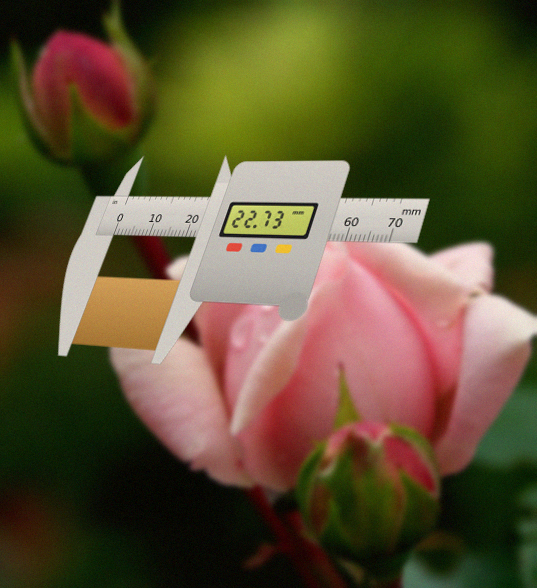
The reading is 22.73 (mm)
